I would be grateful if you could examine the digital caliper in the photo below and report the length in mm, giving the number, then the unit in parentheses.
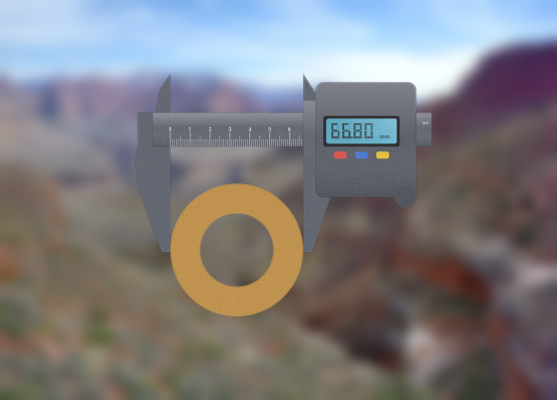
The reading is 66.80 (mm)
